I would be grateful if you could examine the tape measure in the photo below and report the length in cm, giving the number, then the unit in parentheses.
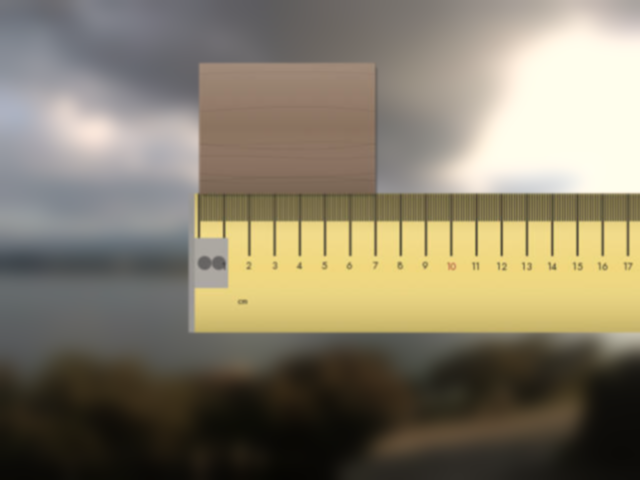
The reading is 7 (cm)
